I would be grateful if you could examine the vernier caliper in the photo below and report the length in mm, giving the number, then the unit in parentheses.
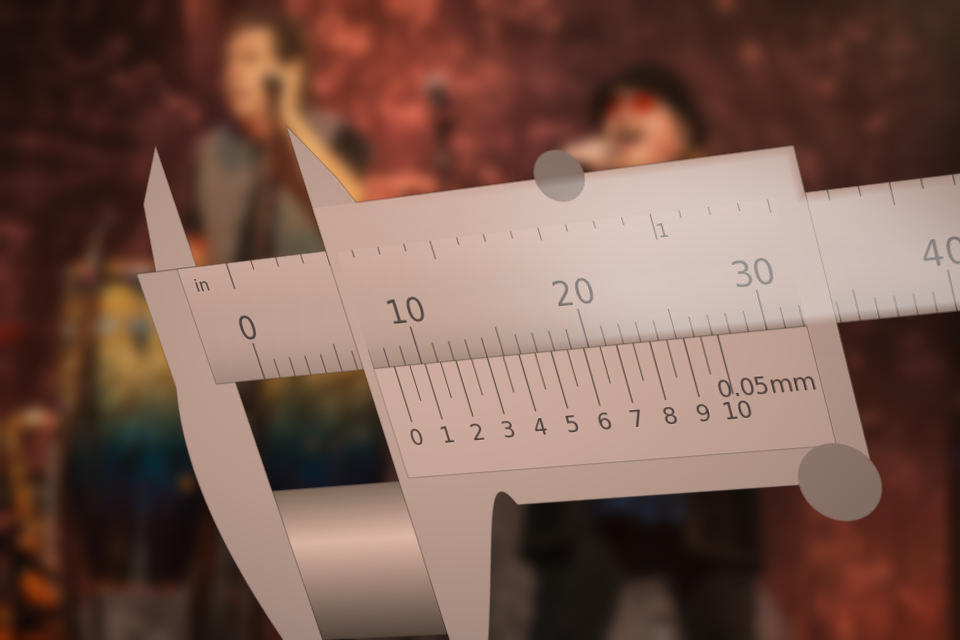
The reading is 8.3 (mm)
